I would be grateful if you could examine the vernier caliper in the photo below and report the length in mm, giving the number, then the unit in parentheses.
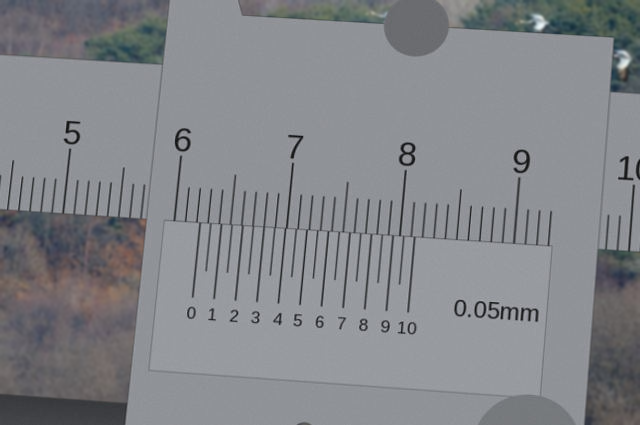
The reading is 62.3 (mm)
